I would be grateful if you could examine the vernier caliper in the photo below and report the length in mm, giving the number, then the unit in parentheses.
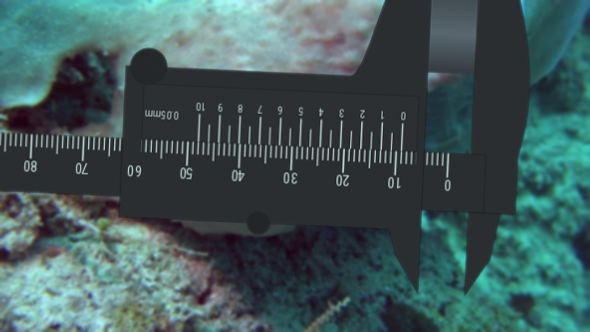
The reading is 9.0 (mm)
